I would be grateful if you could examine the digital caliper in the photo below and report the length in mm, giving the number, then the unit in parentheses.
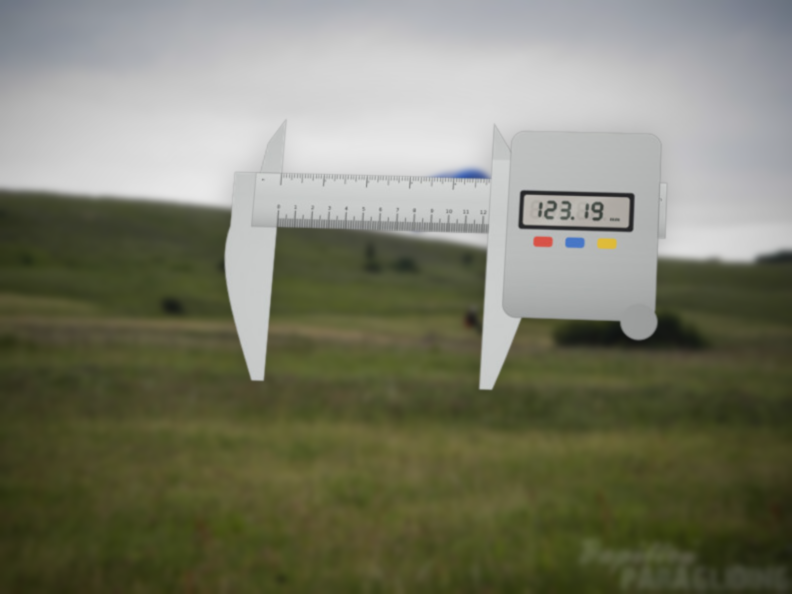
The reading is 123.19 (mm)
